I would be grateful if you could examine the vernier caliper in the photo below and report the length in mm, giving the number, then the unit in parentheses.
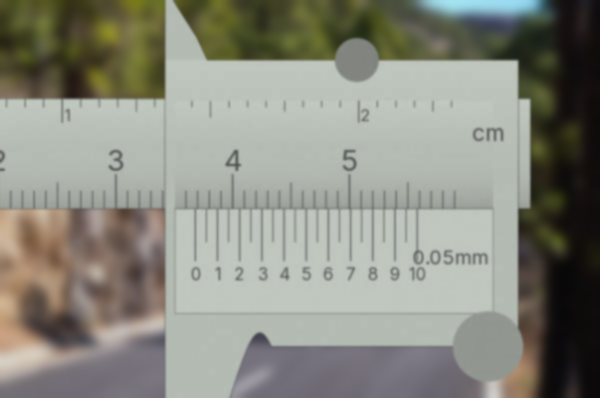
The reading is 36.8 (mm)
